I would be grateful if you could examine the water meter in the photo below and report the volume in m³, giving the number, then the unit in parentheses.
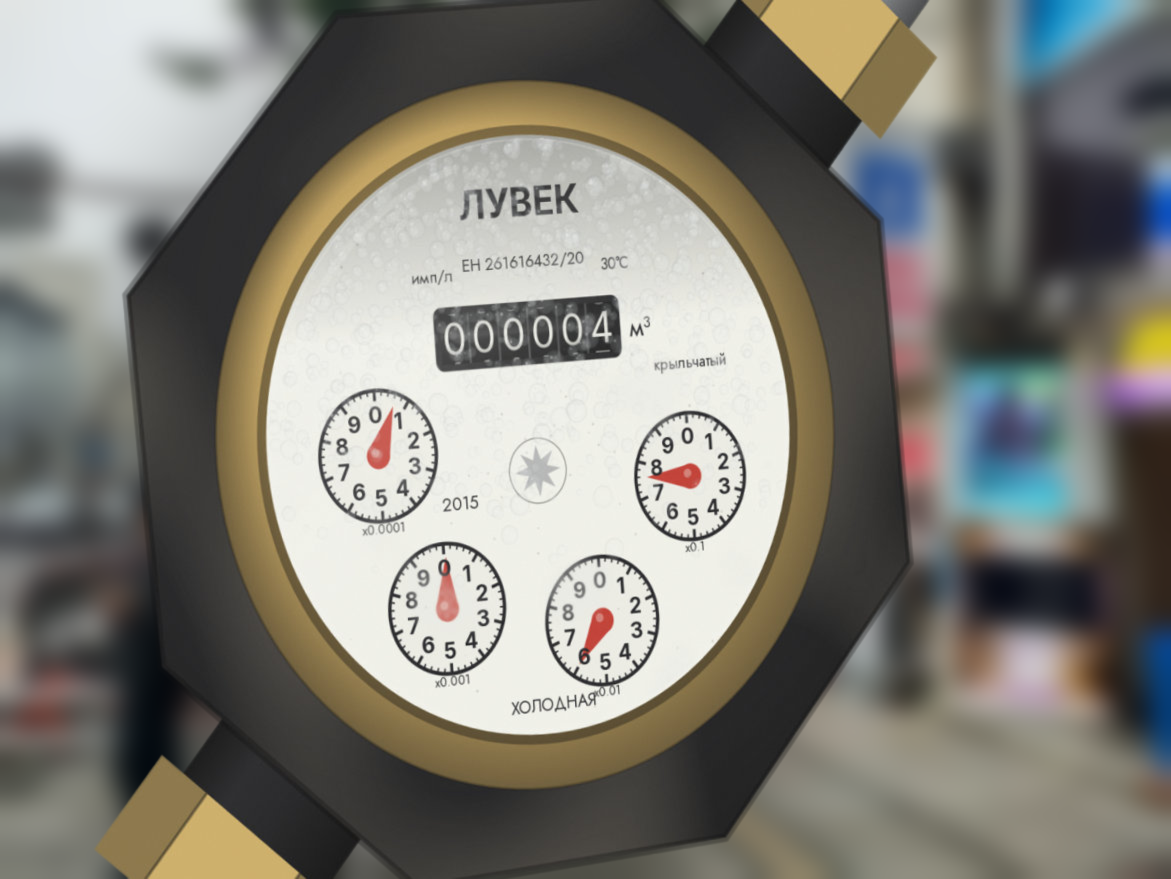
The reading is 4.7600 (m³)
